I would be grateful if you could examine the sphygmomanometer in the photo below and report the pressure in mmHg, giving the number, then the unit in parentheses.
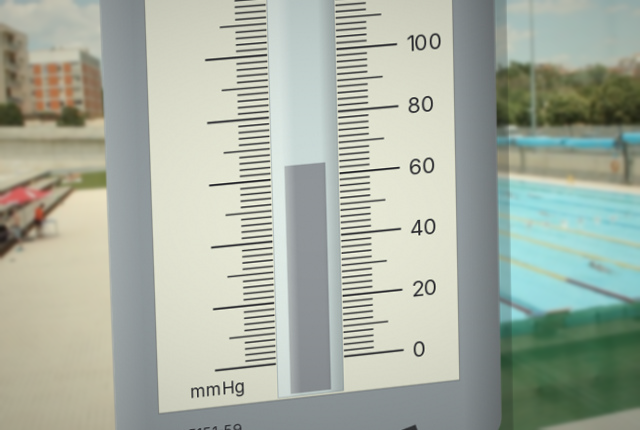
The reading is 64 (mmHg)
